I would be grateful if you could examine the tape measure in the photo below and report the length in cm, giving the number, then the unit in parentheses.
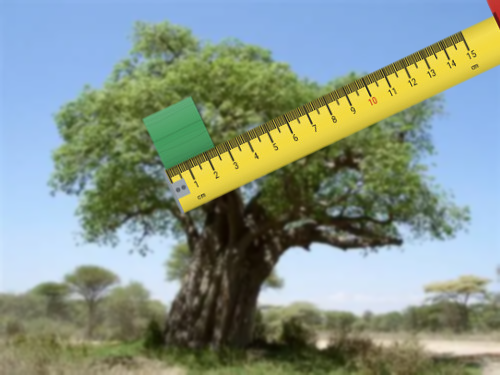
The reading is 2.5 (cm)
